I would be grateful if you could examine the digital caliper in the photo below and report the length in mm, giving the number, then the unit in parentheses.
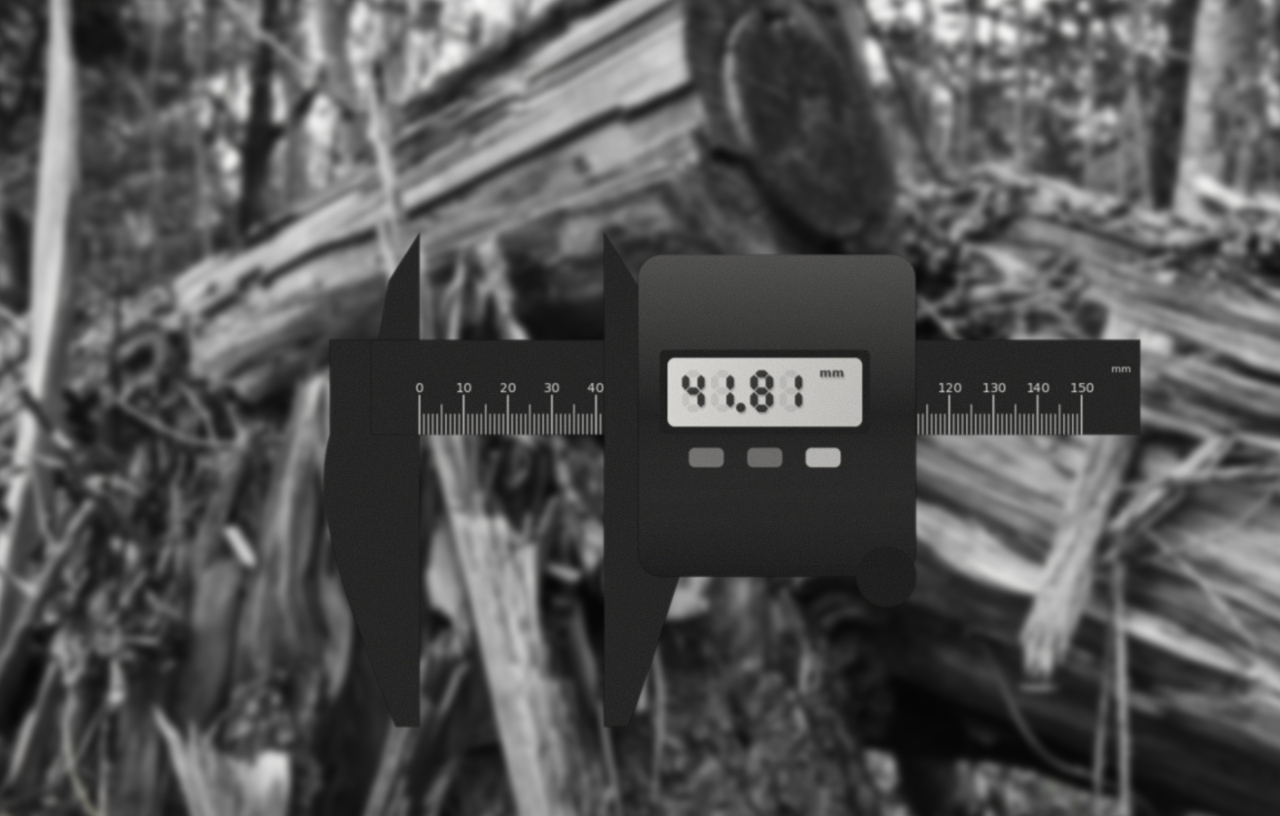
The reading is 41.81 (mm)
